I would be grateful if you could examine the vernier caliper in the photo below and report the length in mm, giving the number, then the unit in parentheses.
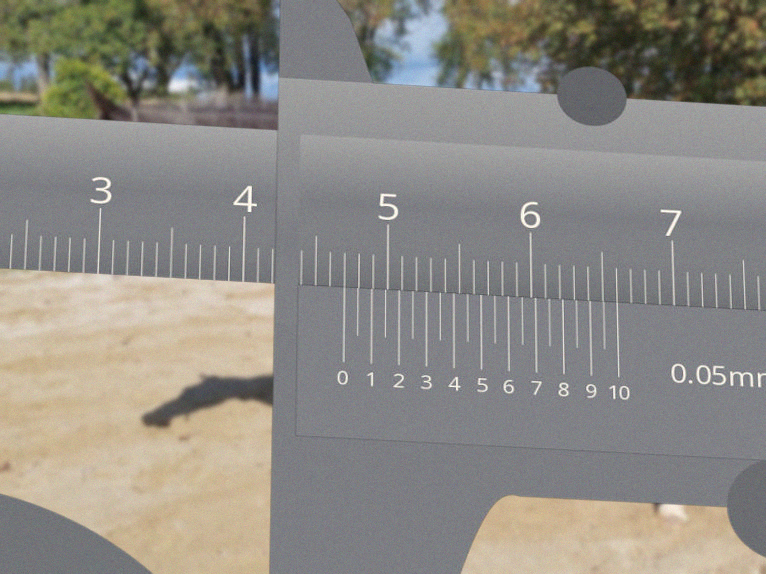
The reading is 47.0 (mm)
